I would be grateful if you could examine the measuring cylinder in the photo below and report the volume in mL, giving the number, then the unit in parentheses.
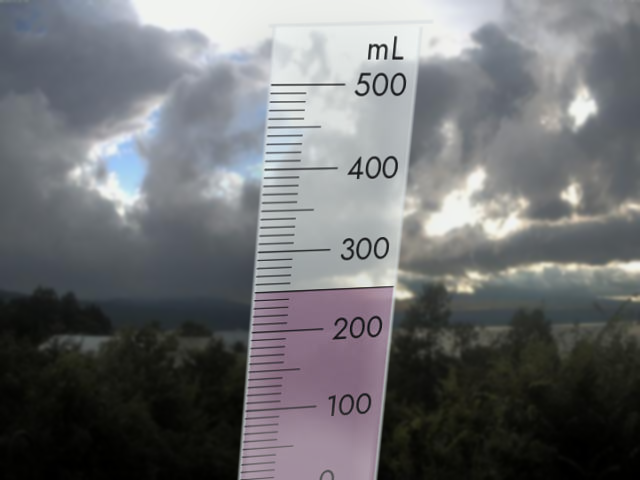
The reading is 250 (mL)
